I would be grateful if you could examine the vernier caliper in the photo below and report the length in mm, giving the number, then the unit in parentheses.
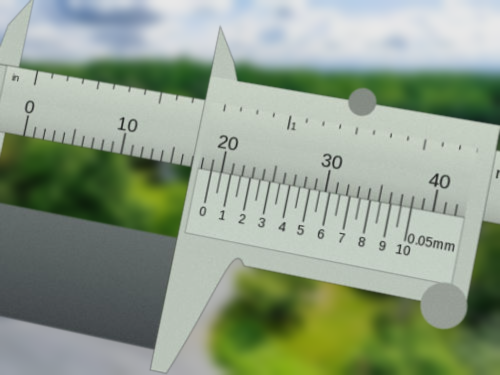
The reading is 19.0 (mm)
